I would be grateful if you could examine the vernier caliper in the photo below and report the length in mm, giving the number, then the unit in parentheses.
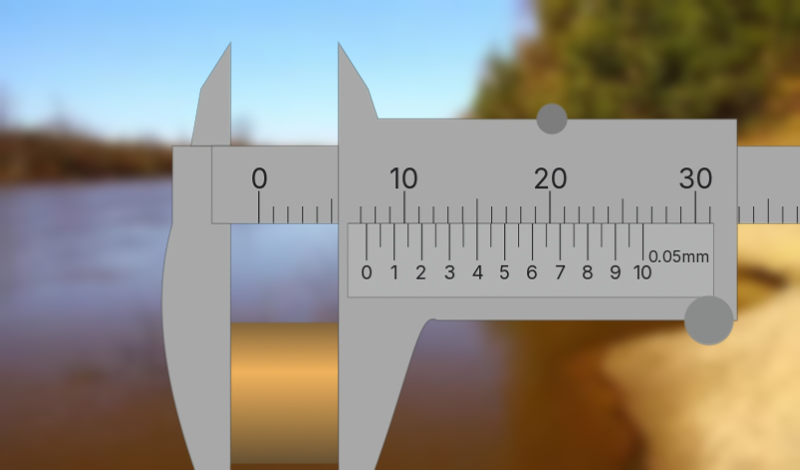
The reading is 7.4 (mm)
